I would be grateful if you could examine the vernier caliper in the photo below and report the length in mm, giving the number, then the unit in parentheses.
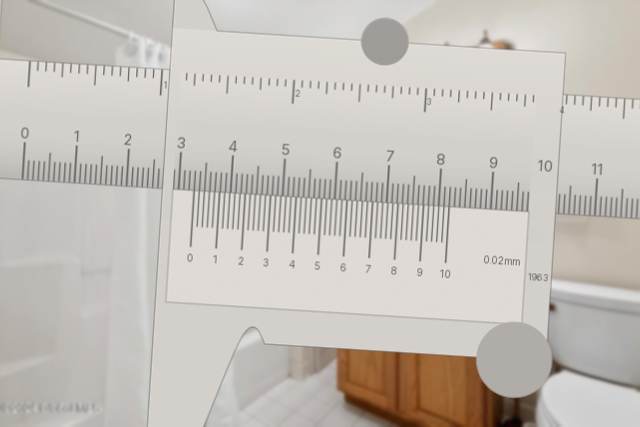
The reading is 33.0 (mm)
